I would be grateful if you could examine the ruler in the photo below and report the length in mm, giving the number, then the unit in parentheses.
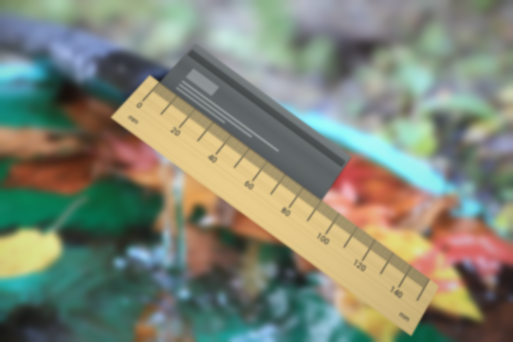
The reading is 90 (mm)
